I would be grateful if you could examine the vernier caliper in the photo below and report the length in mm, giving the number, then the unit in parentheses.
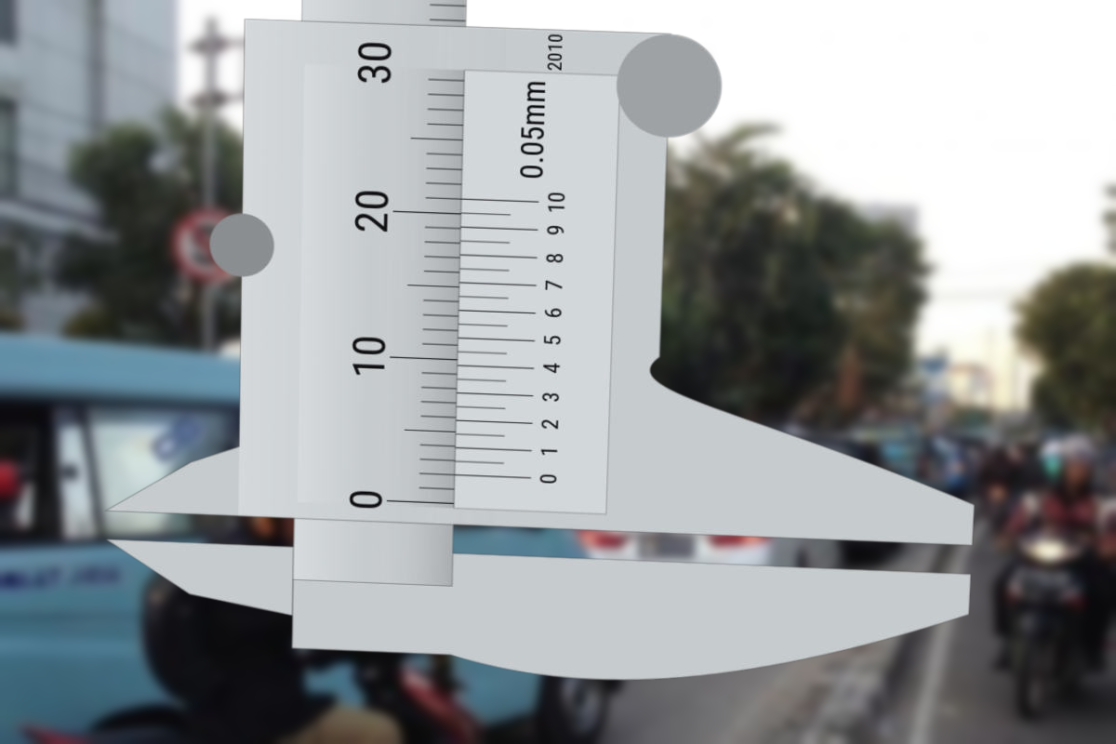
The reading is 2.0 (mm)
